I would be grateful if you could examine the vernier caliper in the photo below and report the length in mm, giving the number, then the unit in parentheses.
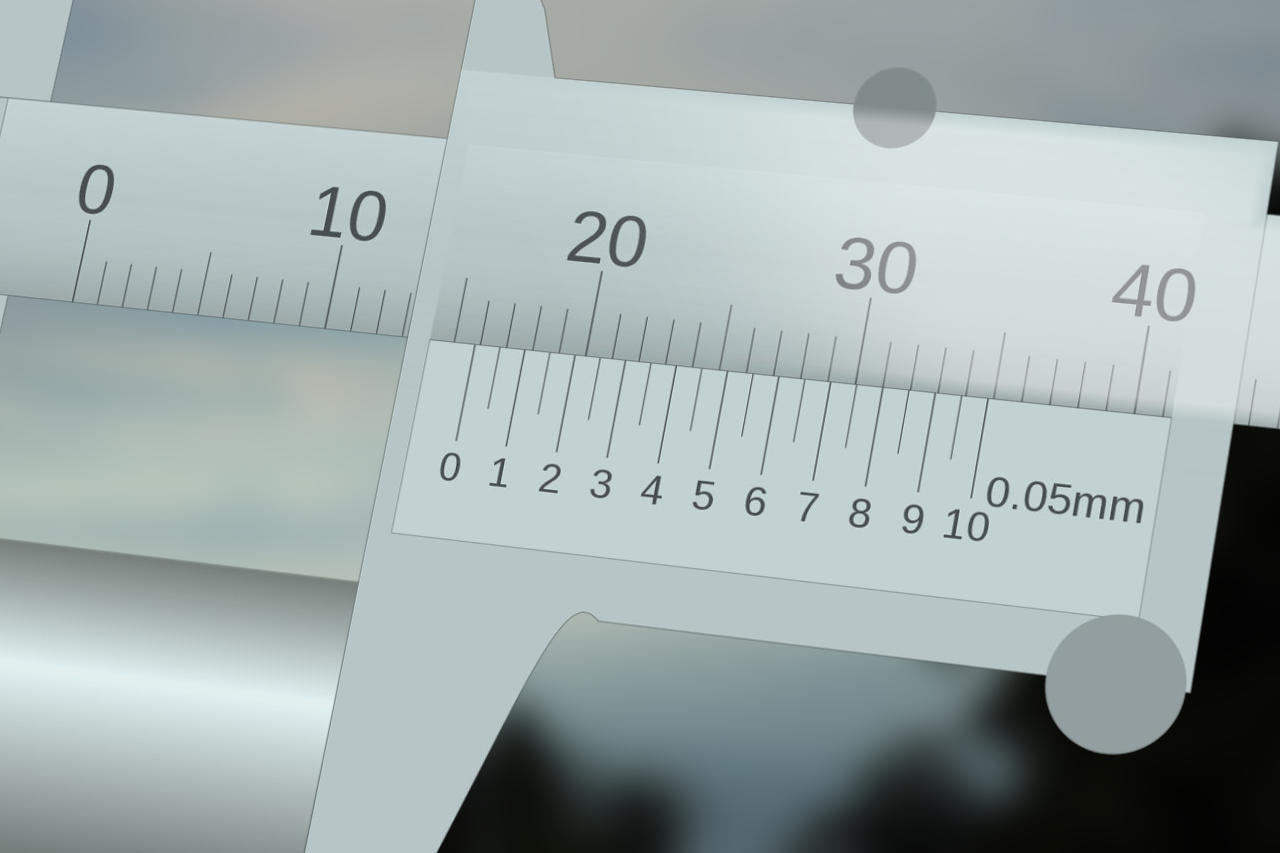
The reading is 15.80 (mm)
